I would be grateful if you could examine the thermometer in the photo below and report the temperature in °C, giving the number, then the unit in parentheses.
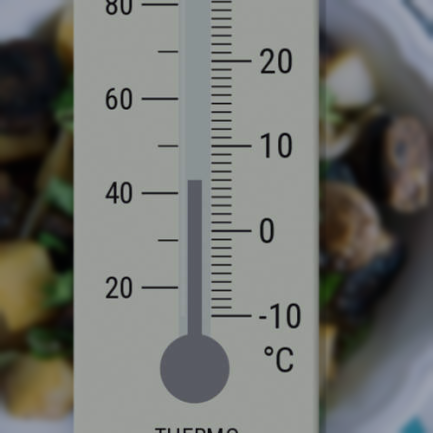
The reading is 6 (°C)
